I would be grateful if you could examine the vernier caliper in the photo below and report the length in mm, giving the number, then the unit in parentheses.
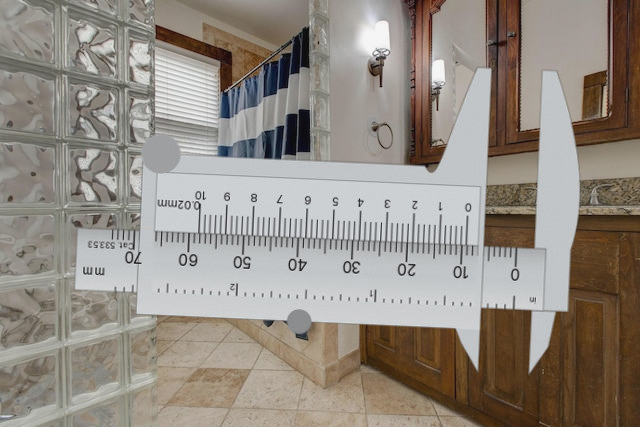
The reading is 9.2 (mm)
